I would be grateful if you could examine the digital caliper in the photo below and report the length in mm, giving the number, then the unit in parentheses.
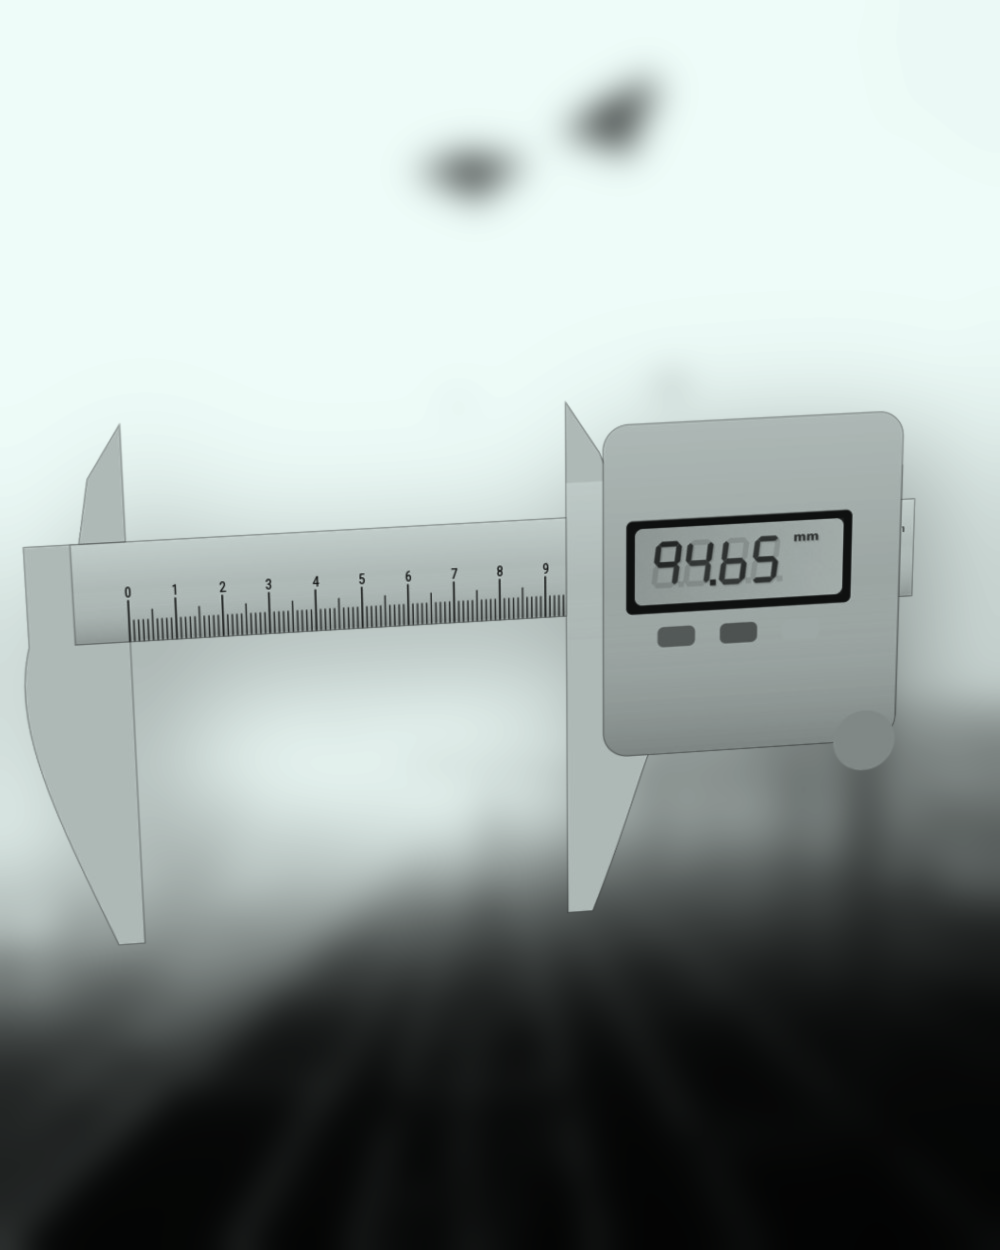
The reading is 94.65 (mm)
